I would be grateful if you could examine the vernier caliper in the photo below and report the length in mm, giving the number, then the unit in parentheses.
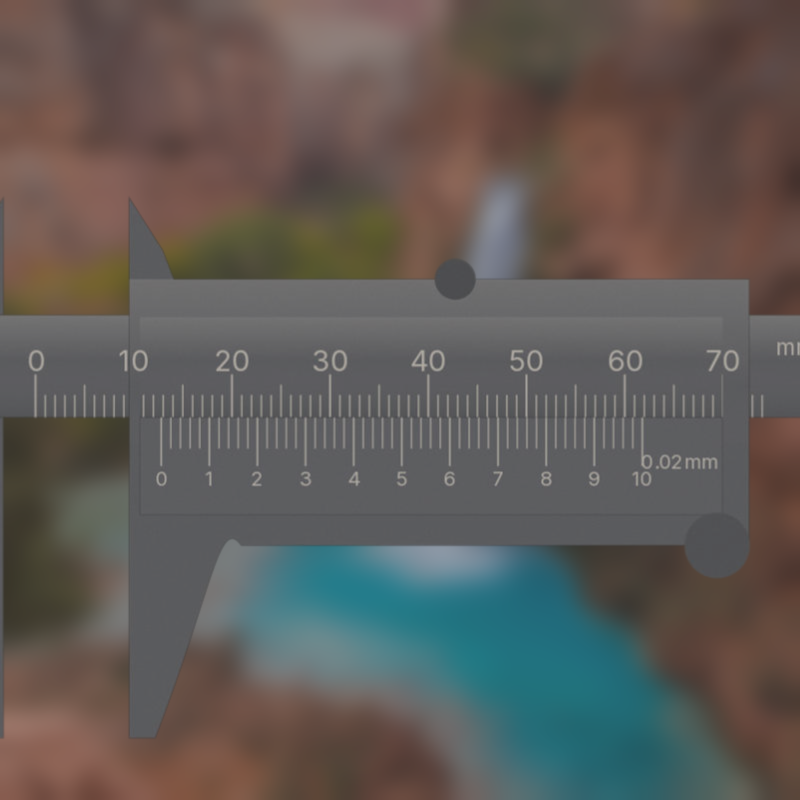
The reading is 12.8 (mm)
